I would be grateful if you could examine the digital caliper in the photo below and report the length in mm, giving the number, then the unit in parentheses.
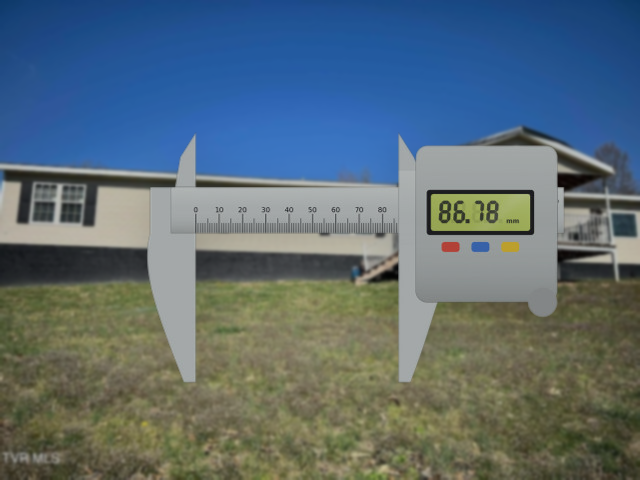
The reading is 86.78 (mm)
